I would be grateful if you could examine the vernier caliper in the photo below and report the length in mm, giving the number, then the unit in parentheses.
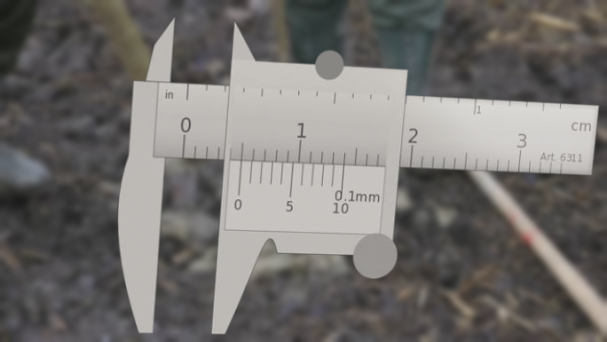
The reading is 5.0 (mm)
